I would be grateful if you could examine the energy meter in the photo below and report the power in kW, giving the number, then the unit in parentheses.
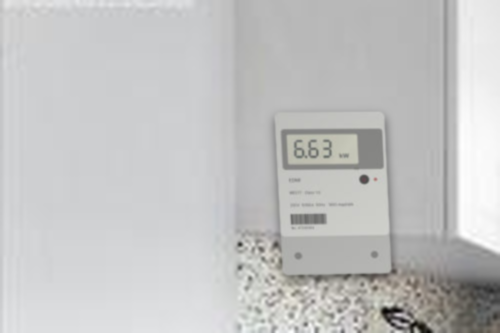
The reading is 6.63 (kW)
